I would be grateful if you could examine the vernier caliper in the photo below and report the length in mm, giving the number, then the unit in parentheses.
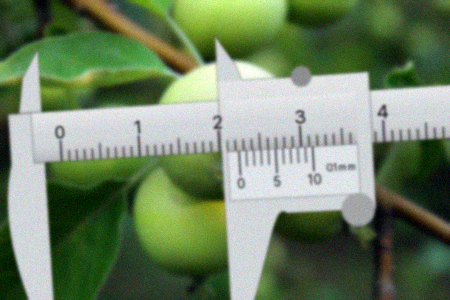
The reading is 22.4 (mm)
